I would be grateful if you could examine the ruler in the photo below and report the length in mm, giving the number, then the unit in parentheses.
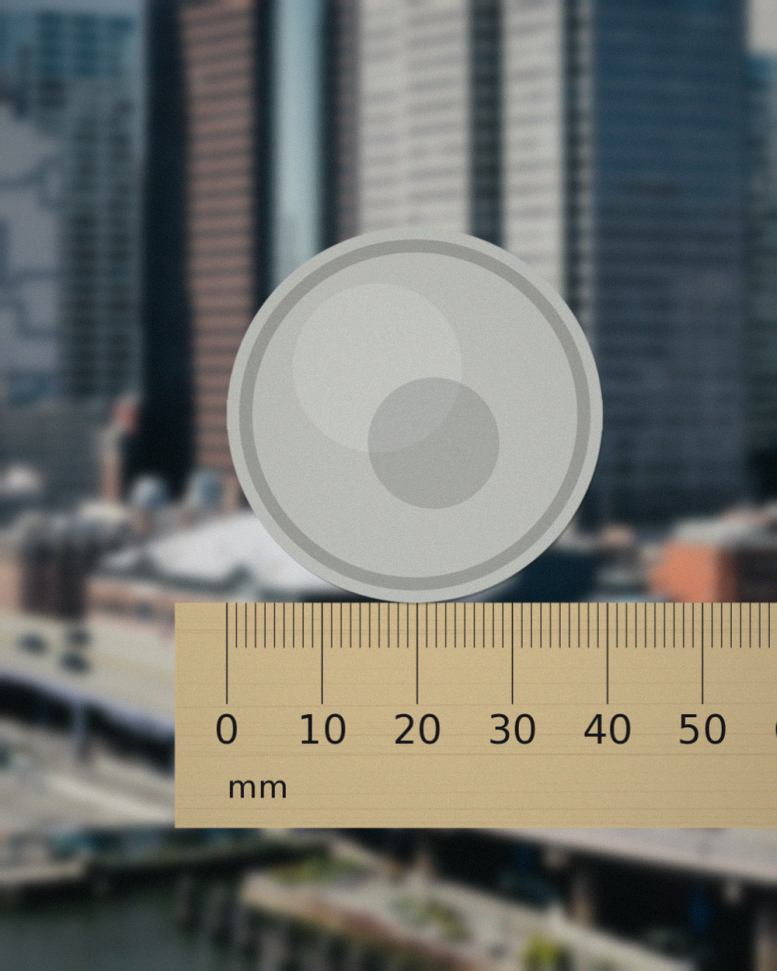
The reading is 39.5 (mm)
